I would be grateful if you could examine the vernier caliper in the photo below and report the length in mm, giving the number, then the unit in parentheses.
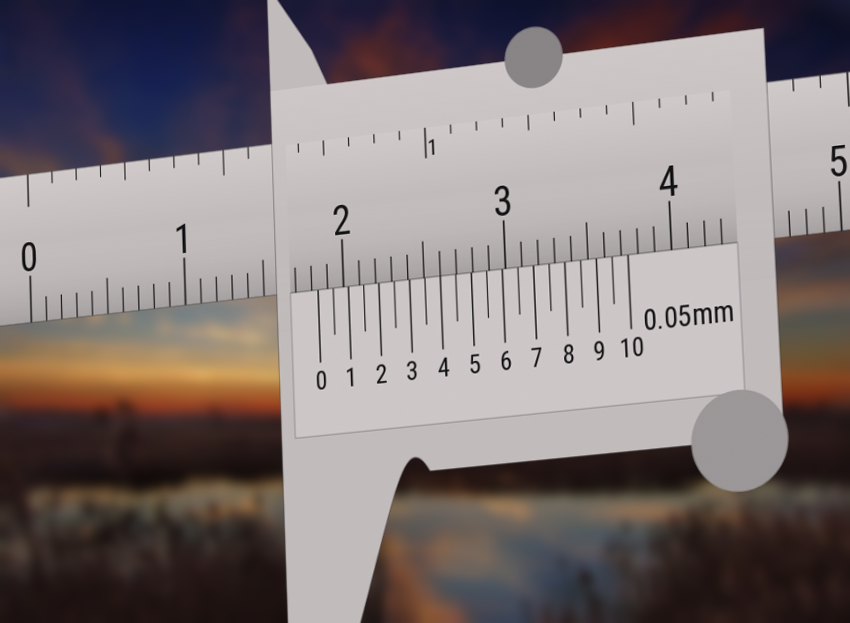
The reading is 18.4 (mm)
